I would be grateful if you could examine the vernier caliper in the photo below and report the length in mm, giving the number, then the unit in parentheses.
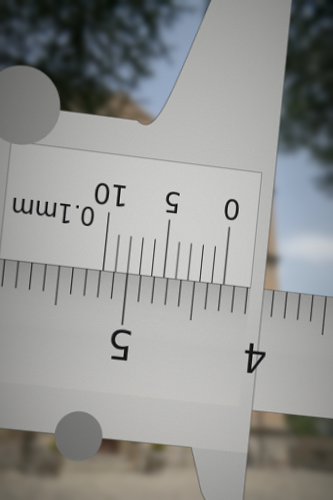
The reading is 42.8 (mm)
